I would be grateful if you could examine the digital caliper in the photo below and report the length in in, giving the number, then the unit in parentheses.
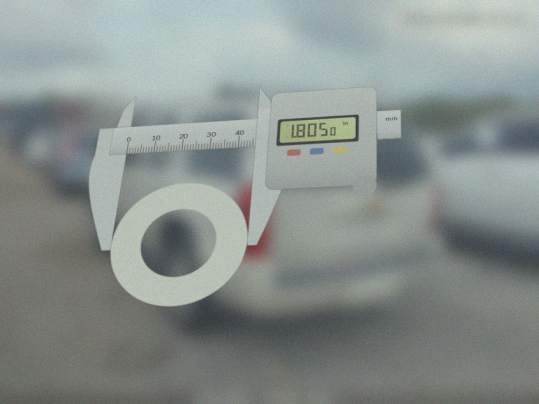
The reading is 1.8050 (in)
